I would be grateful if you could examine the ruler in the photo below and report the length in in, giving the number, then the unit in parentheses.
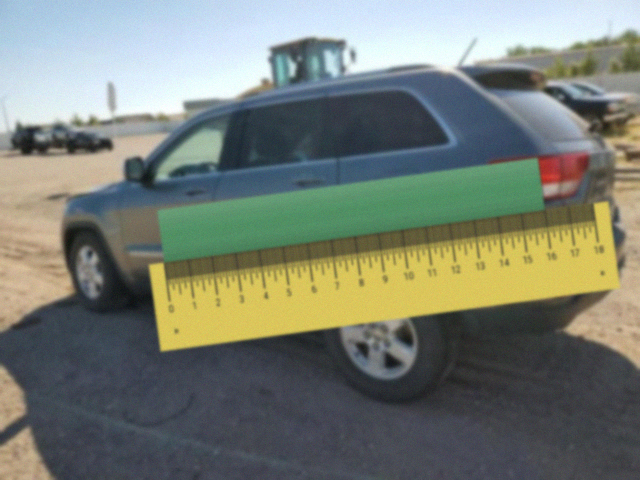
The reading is 16 (in)
